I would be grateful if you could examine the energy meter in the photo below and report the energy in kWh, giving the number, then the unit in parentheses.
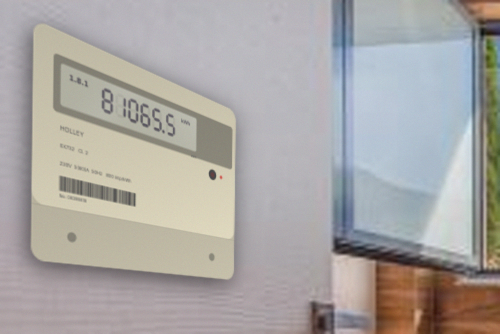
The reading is 81065.5 (kWh)
